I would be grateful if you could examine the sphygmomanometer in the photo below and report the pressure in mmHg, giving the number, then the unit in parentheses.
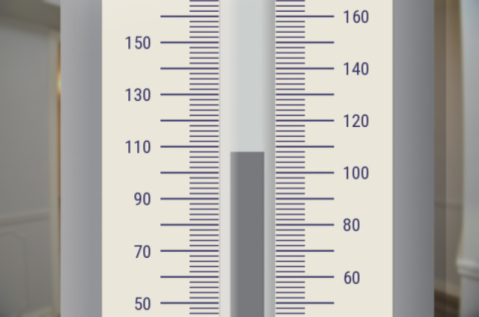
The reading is 108 (mmHg)
